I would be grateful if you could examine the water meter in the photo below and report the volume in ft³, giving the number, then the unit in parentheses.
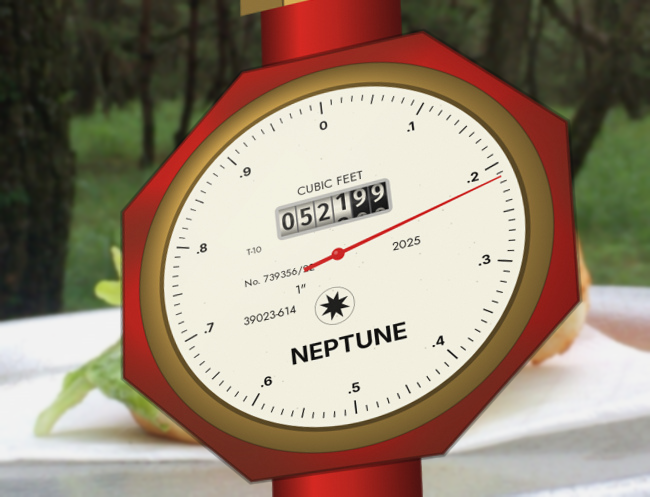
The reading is 52199.21 (ft³)
